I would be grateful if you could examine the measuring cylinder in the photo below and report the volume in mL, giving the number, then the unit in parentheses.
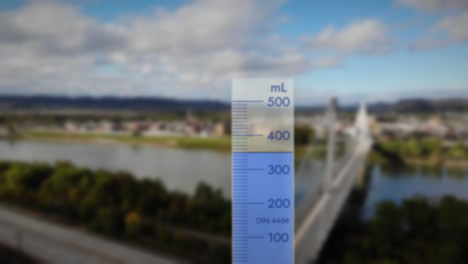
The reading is 350 (mL)
